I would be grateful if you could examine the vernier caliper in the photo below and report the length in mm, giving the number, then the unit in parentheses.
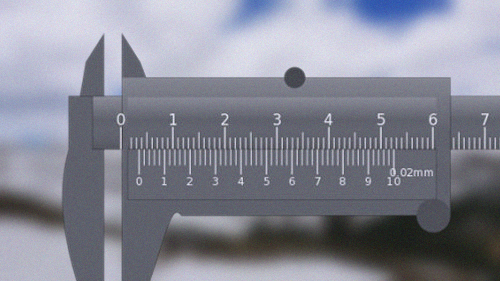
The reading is 3.5 (mm)
